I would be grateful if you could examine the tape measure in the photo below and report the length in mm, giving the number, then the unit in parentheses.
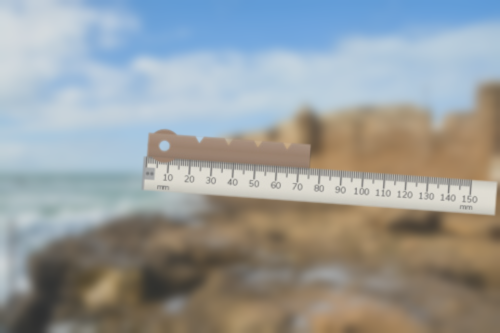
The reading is 75 (mm)
